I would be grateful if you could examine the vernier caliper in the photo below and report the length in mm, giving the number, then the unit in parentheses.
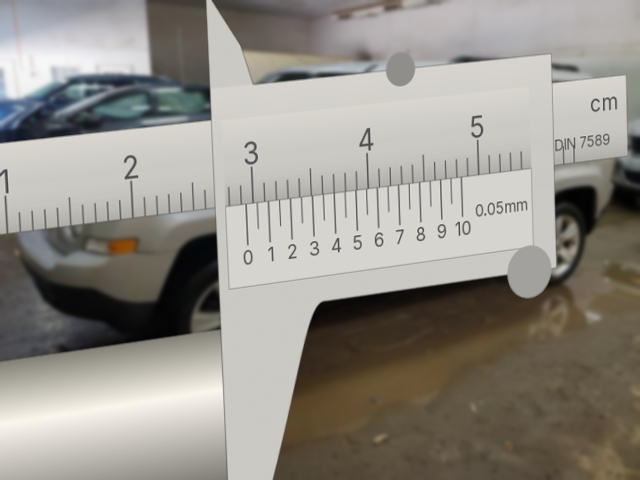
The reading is 29.4 (mm)
